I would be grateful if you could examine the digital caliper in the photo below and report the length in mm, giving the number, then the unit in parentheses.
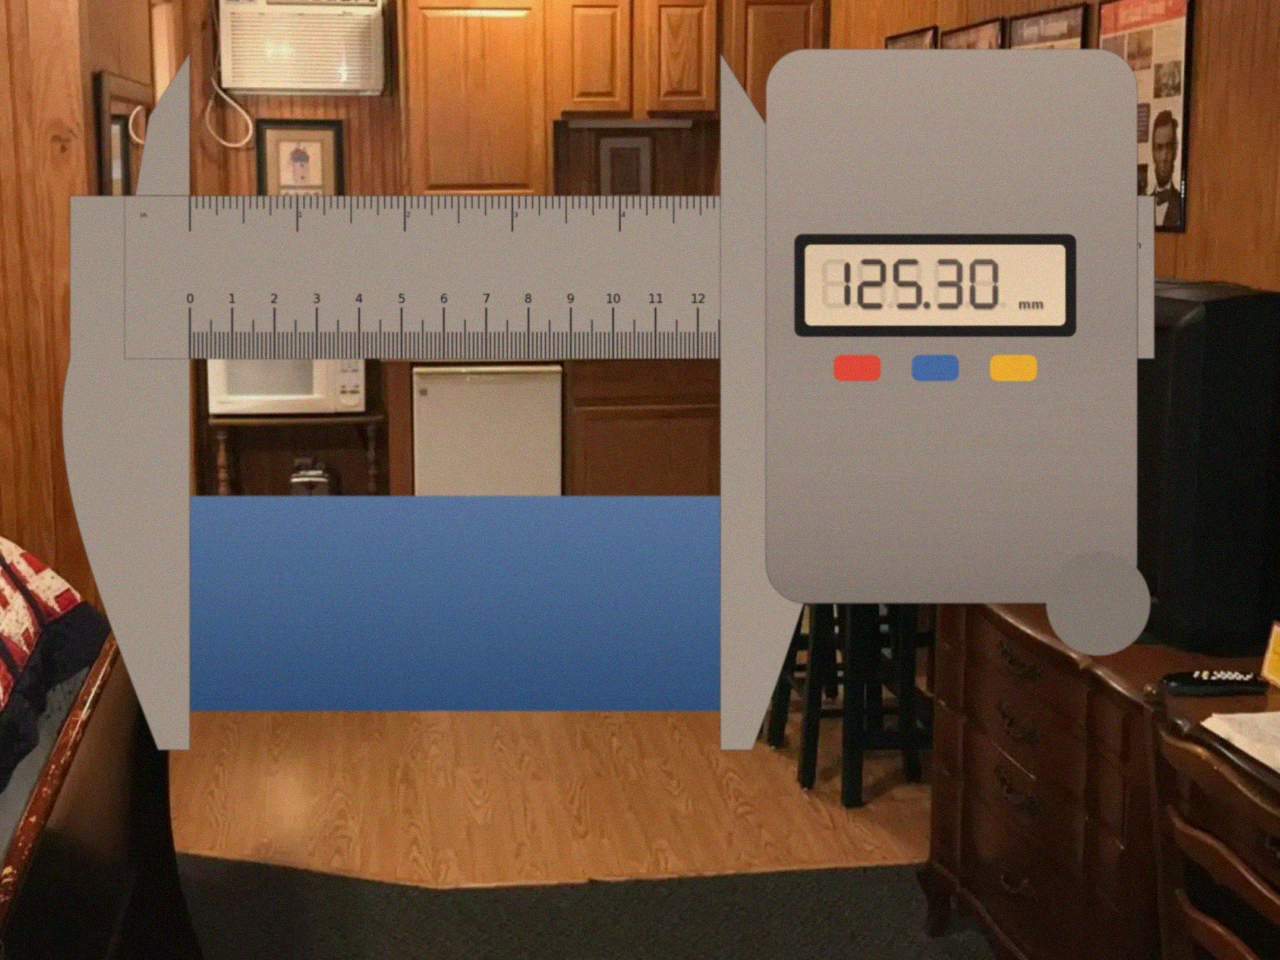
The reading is 125.30 (mm)
